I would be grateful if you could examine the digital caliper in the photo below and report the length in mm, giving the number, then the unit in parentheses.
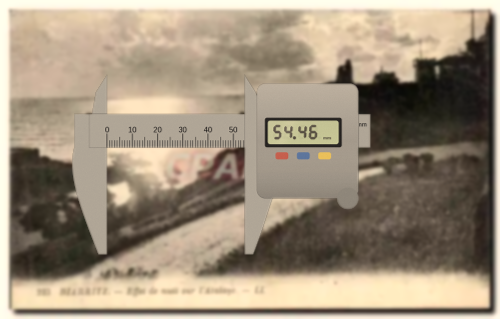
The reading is 54.46 (mm)
